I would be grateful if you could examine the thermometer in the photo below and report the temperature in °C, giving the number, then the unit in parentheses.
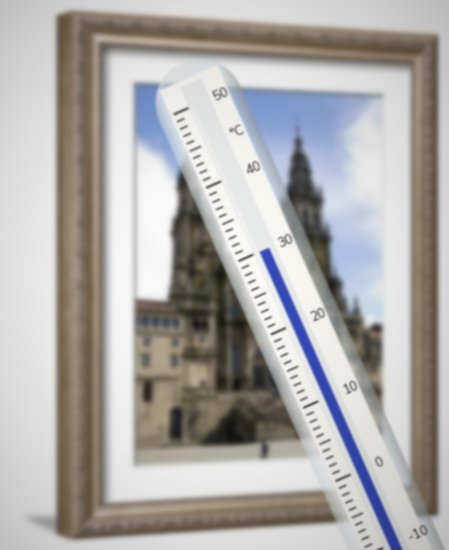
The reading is 30 (°C)
